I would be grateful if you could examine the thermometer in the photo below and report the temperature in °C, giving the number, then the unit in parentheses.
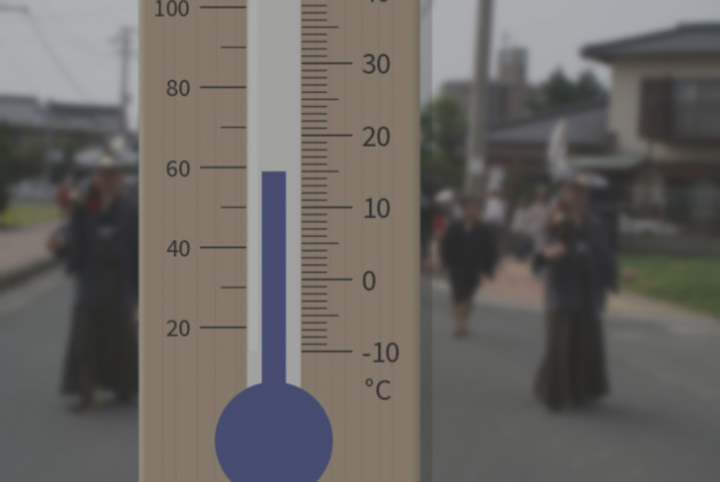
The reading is 15 (°C)
